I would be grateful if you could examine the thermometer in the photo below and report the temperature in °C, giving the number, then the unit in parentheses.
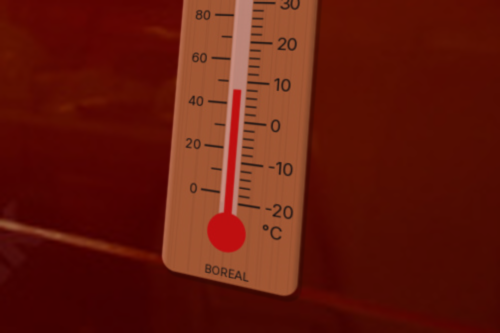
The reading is 8 (°C)
